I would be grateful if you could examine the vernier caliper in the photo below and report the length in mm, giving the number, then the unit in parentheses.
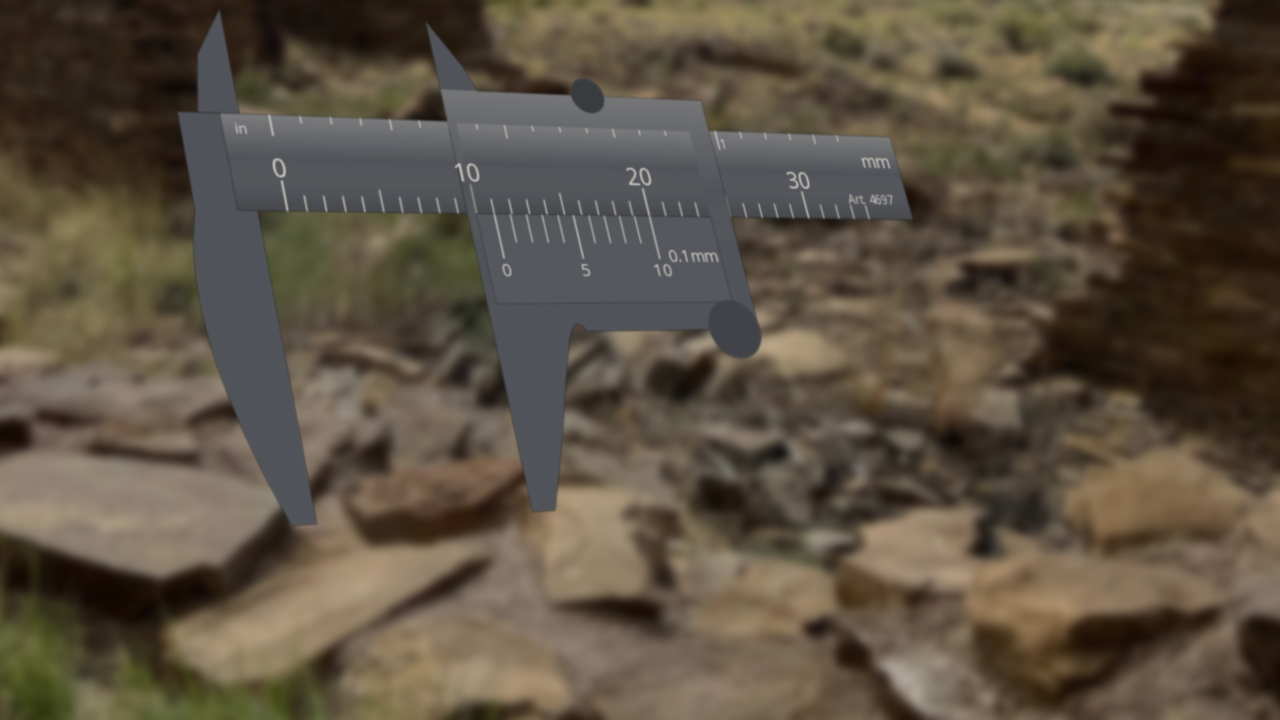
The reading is 11.0 (mm)
